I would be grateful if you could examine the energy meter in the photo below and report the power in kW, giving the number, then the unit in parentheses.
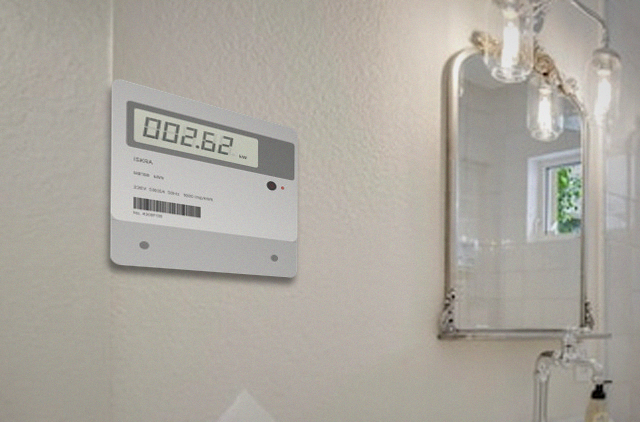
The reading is 2.62 (kW)
